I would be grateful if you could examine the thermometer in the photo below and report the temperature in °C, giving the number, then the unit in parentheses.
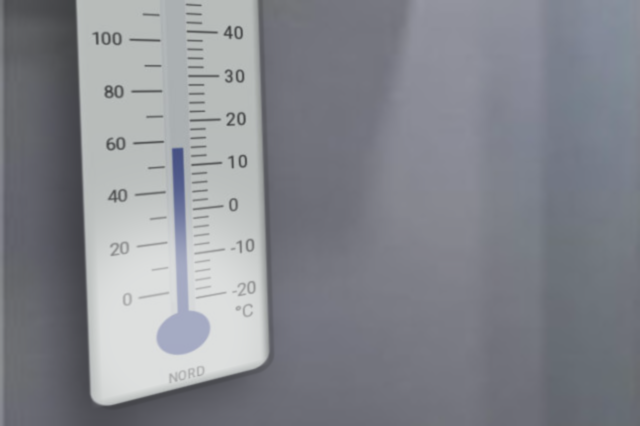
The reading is 14 (°C)
